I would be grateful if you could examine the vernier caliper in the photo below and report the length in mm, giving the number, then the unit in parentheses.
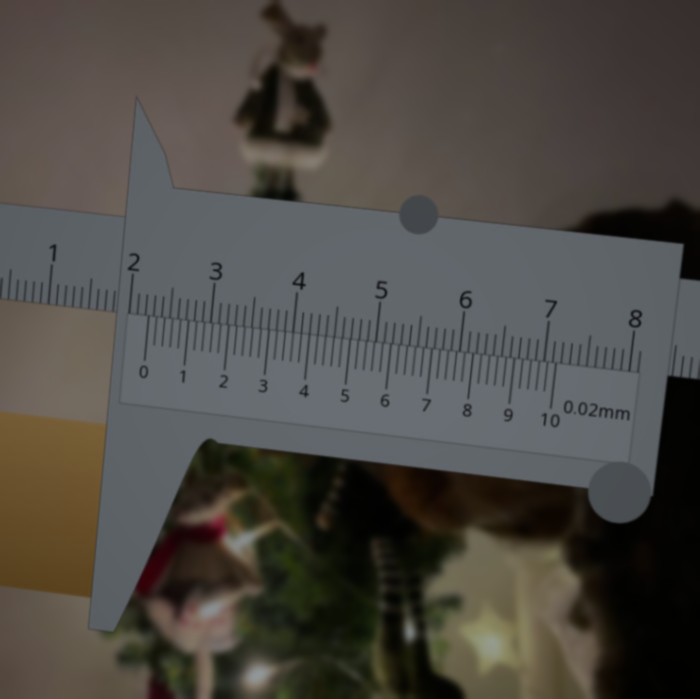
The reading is 22.4 (mm)
